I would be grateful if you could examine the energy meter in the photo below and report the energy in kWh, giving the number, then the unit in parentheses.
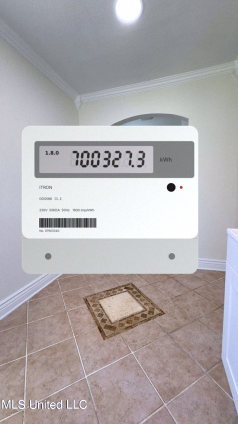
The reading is 700327.3 (kWh)
